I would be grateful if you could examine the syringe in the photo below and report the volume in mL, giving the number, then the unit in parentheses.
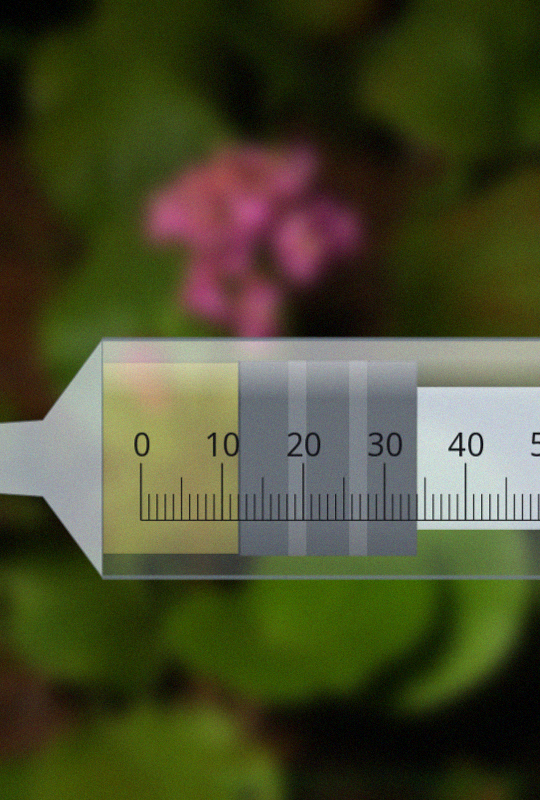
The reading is 12 (mL)
